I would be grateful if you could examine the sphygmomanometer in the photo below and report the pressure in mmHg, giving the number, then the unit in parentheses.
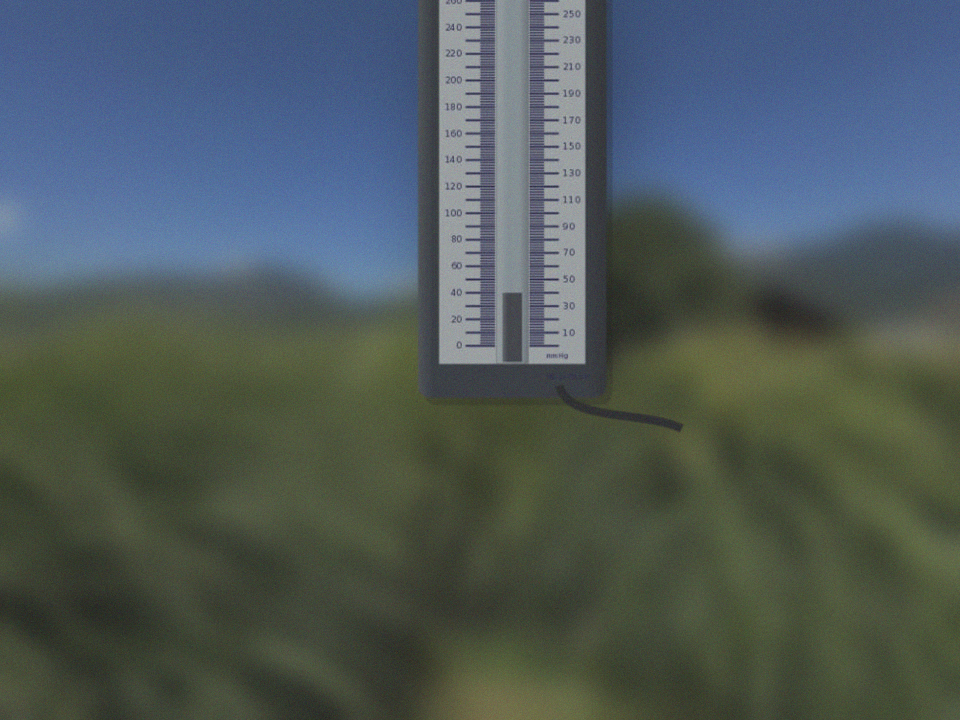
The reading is 40 (mmHg)
